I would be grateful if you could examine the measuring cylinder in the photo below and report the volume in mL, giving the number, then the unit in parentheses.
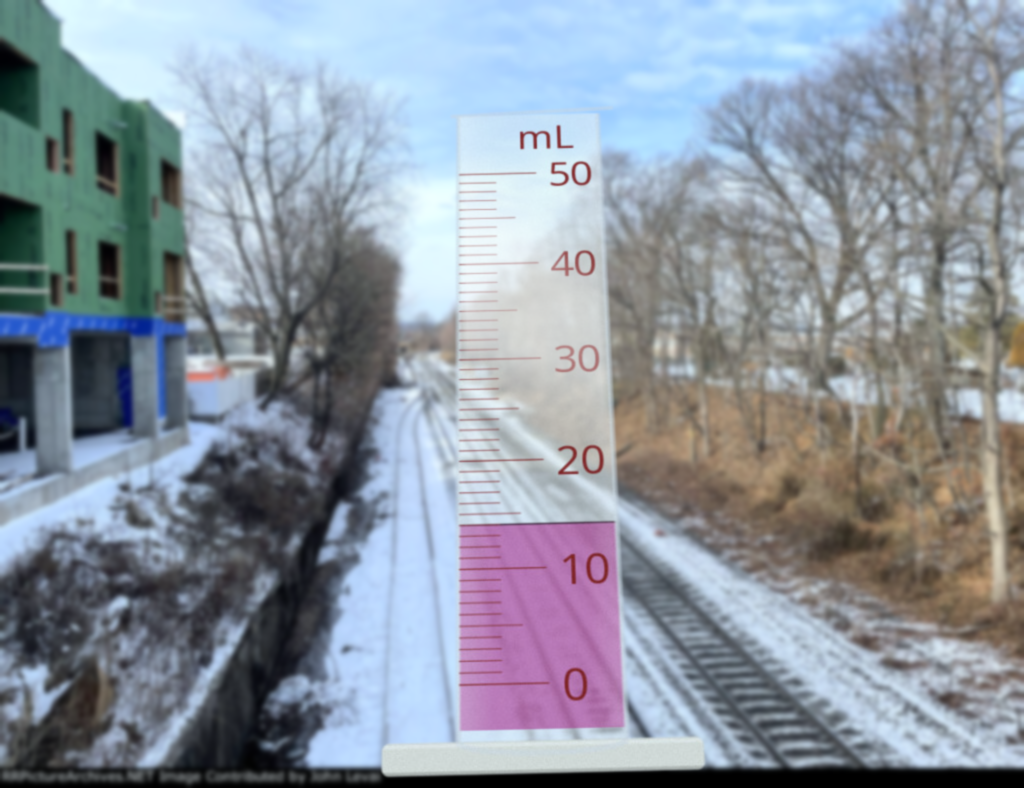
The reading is 14 (mL)
